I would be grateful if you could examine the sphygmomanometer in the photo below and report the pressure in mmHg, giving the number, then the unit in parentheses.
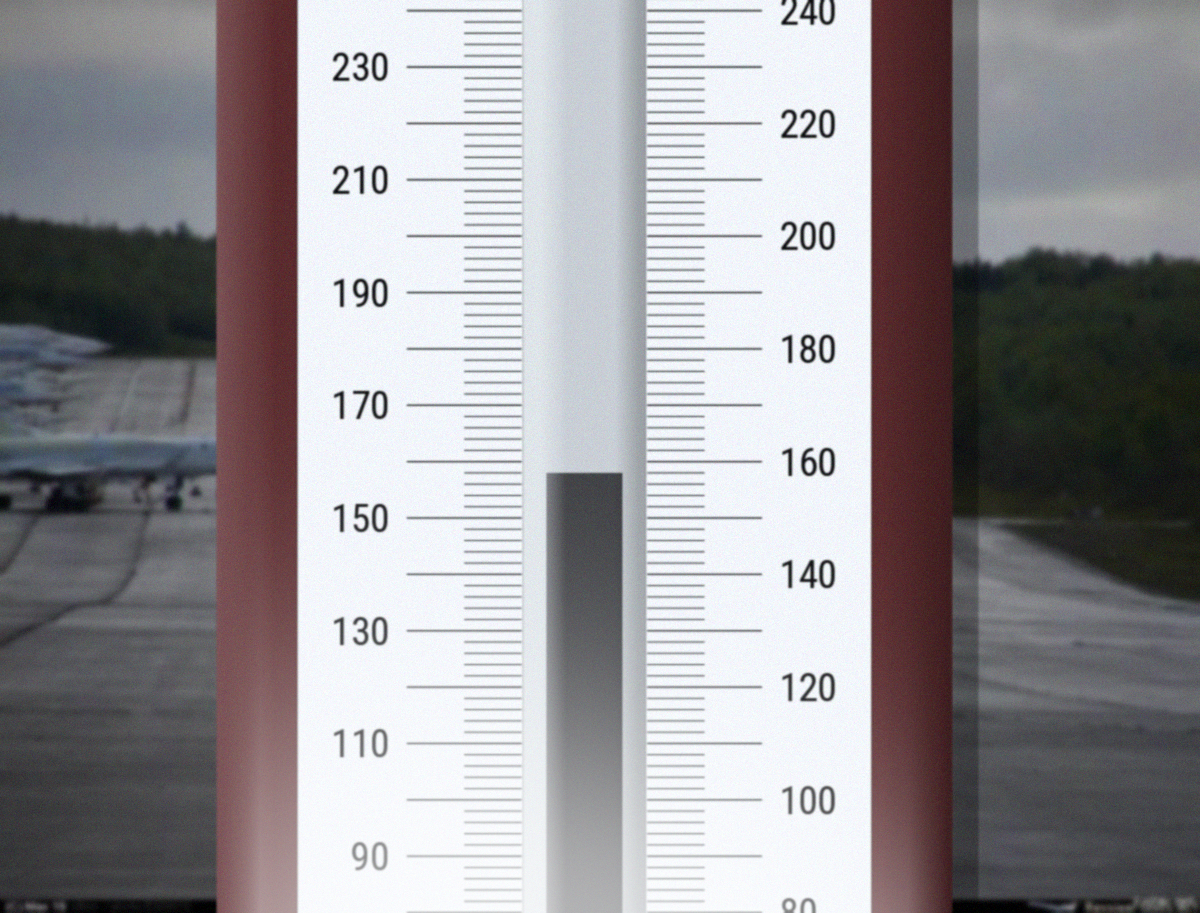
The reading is 158 (mmHg)
